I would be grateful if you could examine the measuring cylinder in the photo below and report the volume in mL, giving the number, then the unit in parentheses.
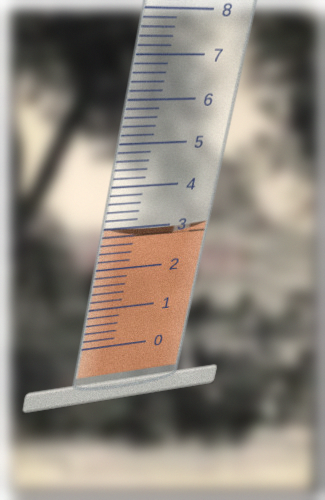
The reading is 2.8 (mL)
